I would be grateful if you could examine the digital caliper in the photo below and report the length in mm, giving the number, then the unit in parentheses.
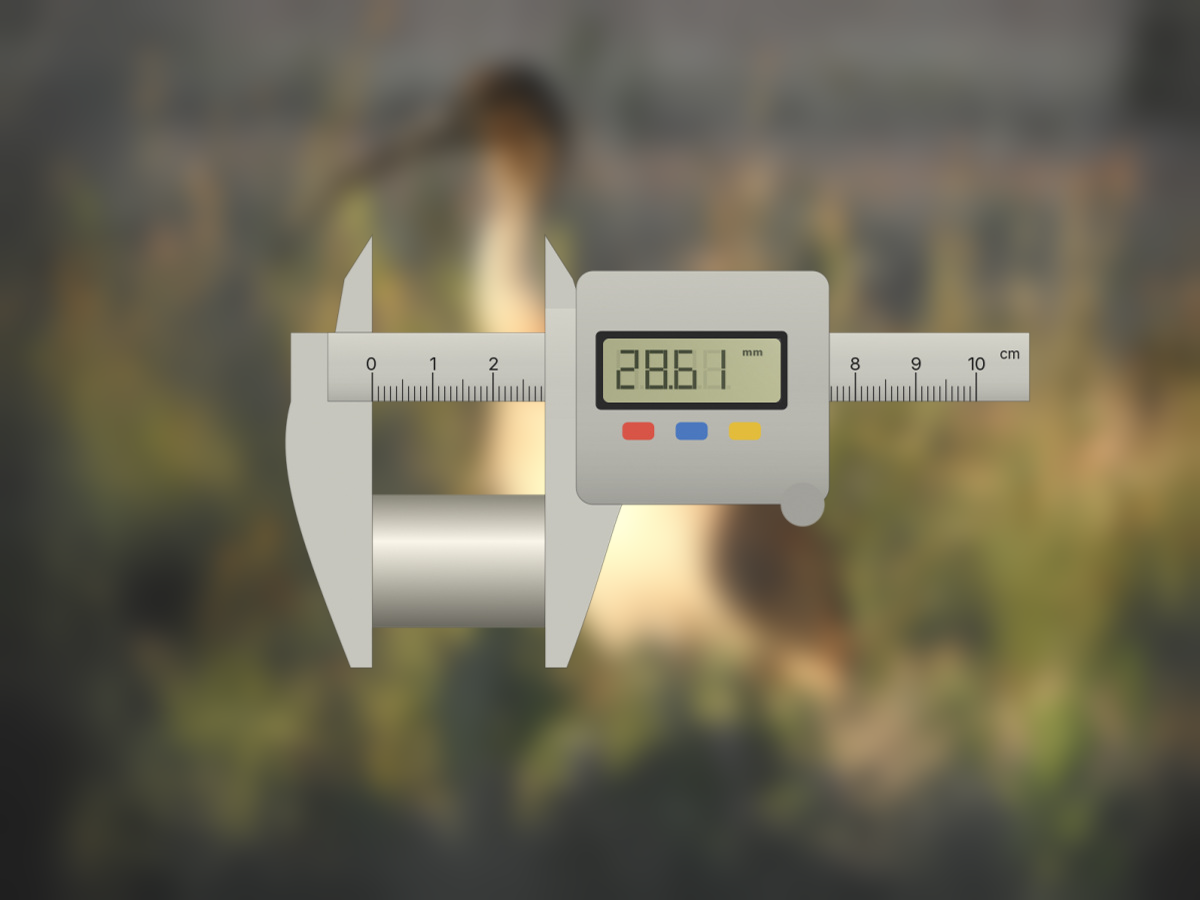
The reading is 28.61 (mm)
